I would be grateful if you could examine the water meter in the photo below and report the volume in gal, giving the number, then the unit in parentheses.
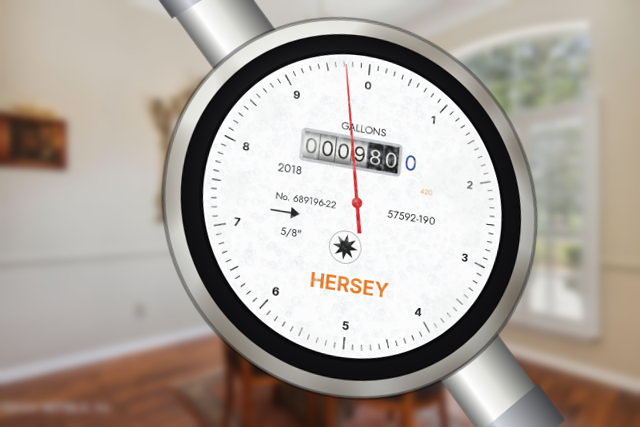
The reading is 9799.7 (gal)
